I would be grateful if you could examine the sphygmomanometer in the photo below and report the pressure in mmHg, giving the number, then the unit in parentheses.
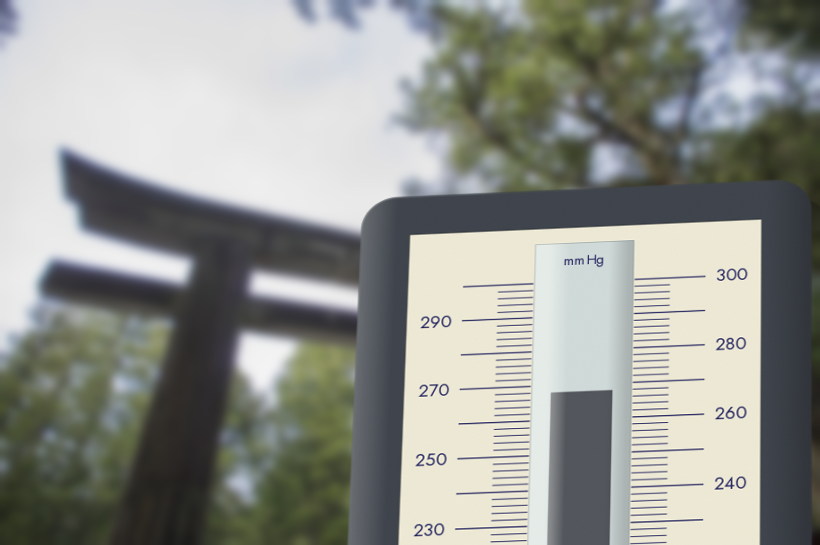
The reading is 268 (mmHg)
